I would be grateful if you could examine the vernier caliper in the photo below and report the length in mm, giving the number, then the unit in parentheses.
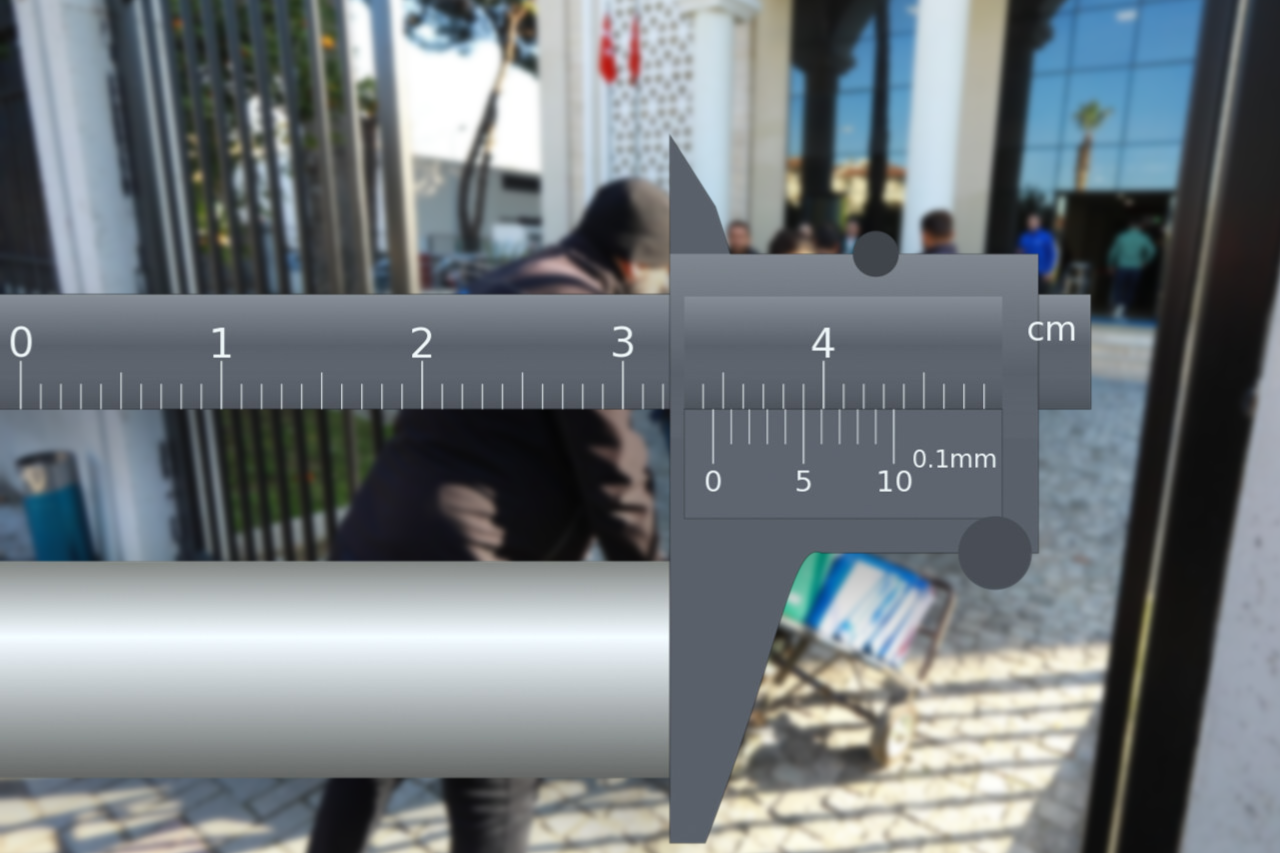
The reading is 34.5 (mm)
